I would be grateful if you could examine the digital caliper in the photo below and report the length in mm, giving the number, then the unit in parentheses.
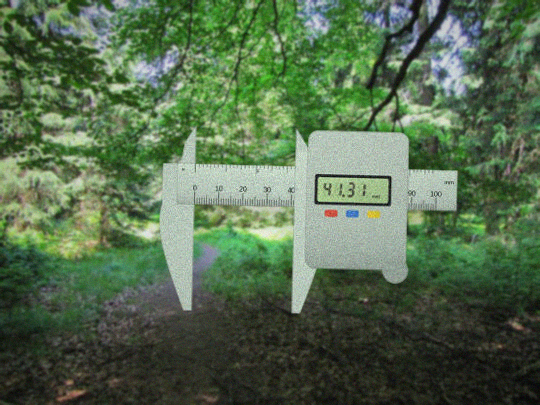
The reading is 41.31 (mm)
